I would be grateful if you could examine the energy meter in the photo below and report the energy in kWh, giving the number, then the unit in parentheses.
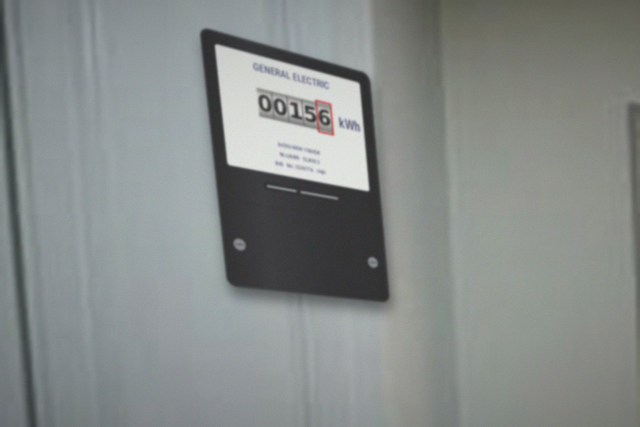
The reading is 15.6 (kWh)
